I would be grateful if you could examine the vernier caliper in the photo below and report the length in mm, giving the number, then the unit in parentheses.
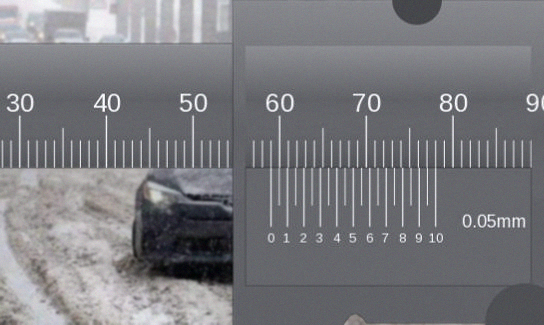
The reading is 59.0 (mm)
